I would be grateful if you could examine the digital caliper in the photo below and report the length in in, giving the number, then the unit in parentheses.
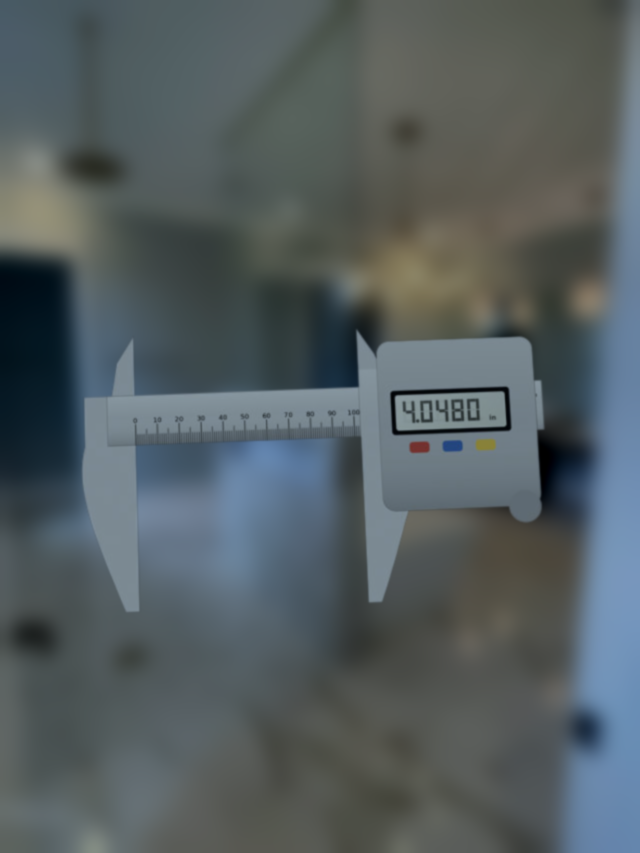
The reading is 4.0480 (in)
